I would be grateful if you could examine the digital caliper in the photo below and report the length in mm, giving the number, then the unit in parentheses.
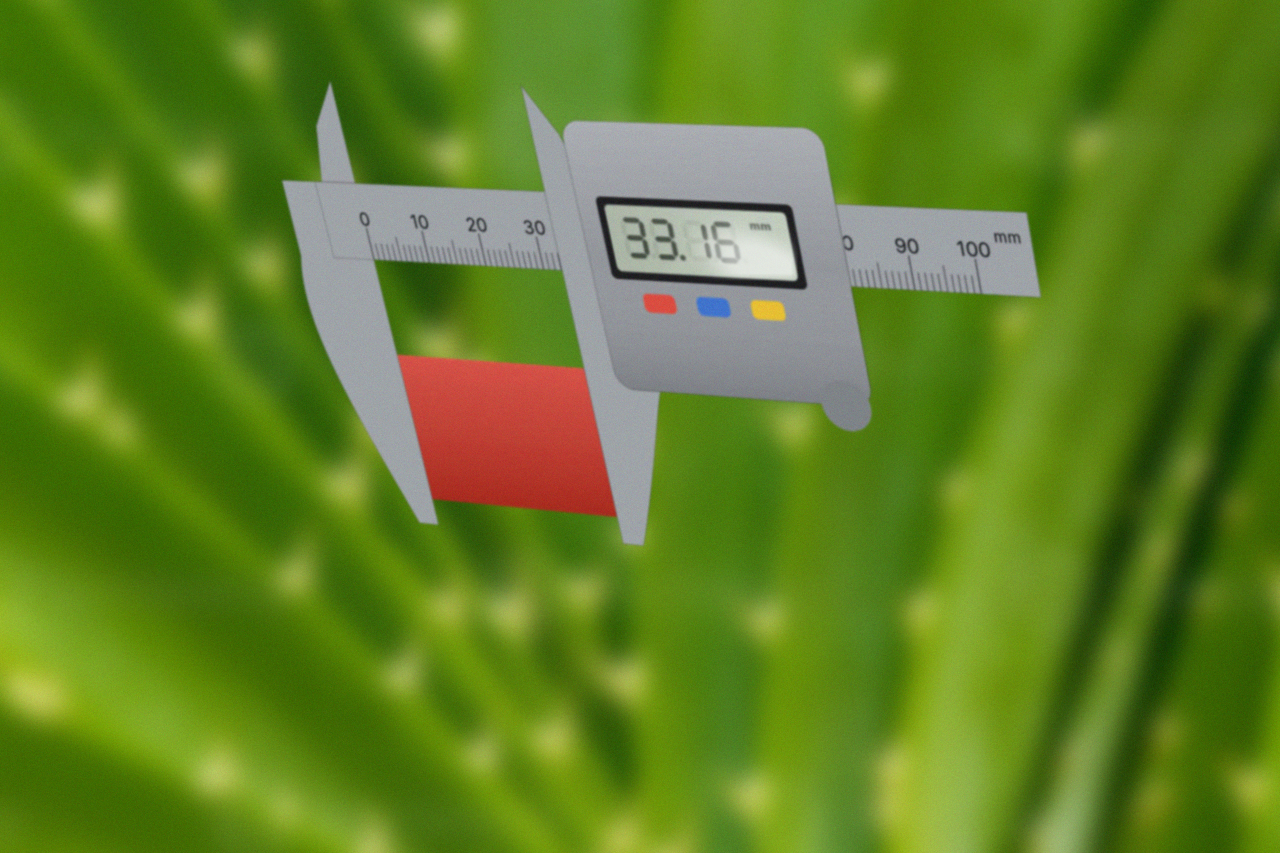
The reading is 33.16 (mm)
